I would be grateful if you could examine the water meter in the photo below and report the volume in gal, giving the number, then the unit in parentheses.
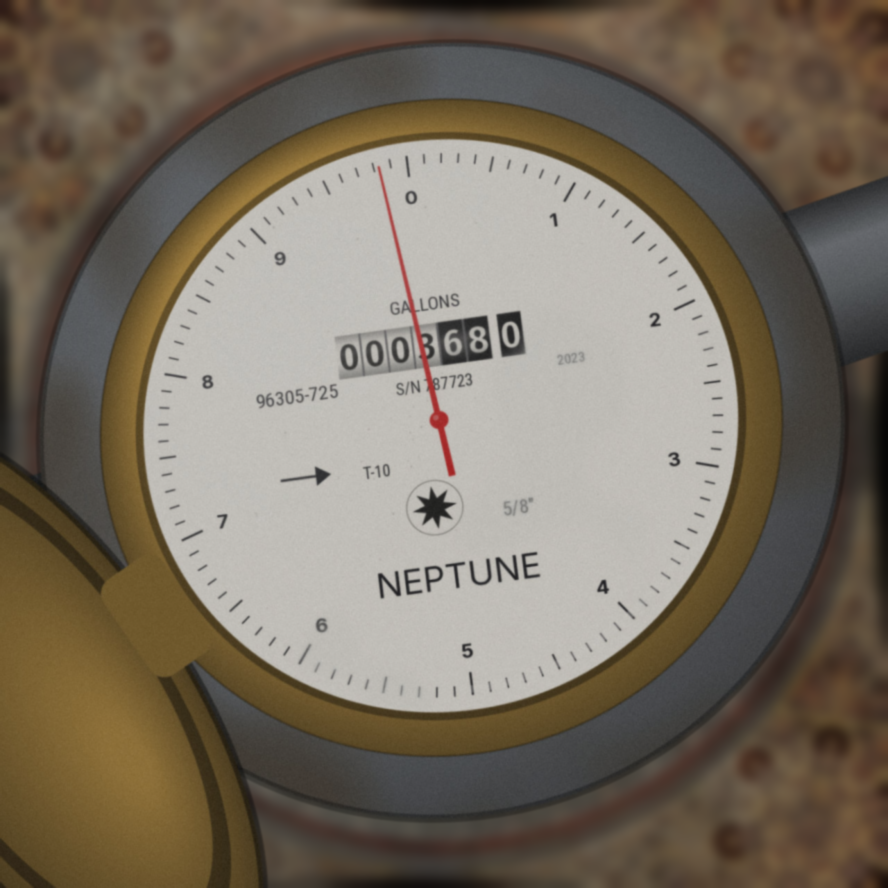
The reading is 3679.8 (gal)
